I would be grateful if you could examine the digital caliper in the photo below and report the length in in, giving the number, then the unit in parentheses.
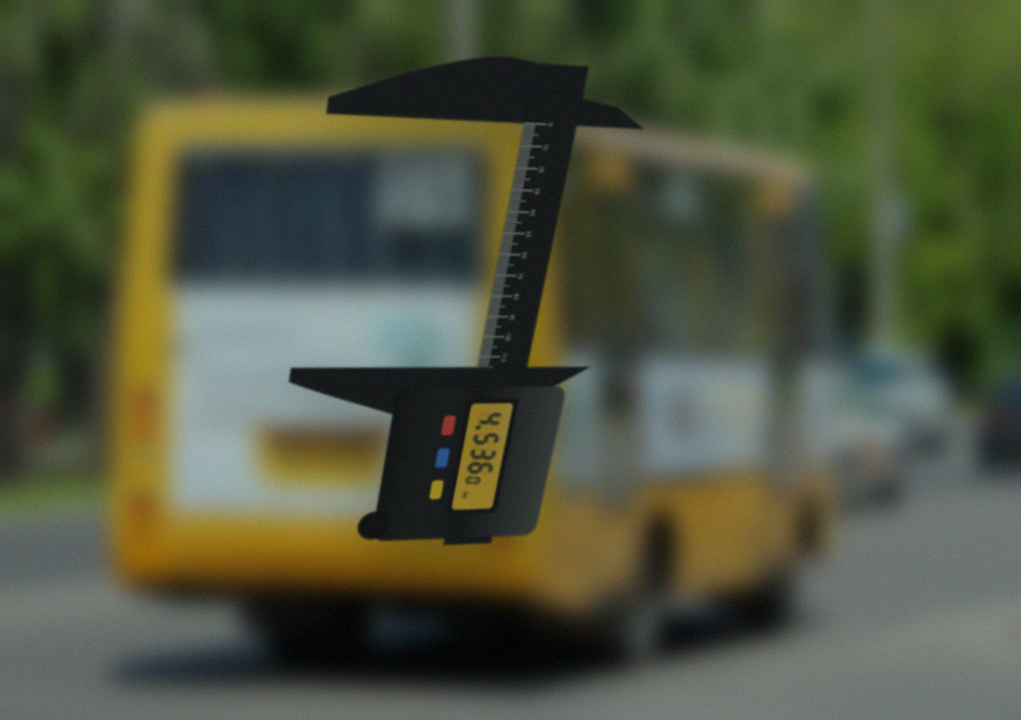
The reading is 4.5360 (in)
